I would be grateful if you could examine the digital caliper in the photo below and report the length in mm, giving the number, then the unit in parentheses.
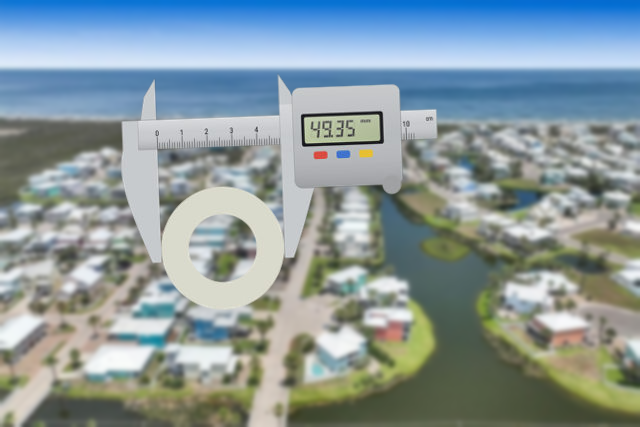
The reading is 49.35 (mm)
